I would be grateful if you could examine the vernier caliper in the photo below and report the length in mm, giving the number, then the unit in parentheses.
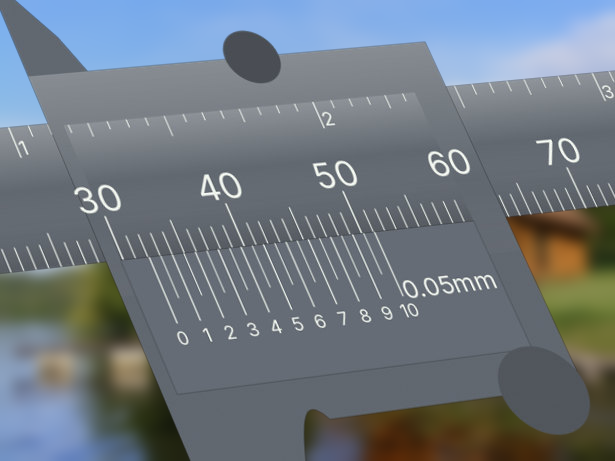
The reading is 32.1 (mm)
